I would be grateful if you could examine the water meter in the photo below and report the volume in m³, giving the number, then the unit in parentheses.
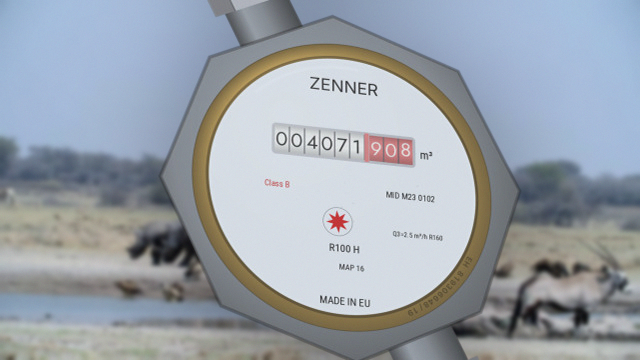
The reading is 4071.908 (m³)
